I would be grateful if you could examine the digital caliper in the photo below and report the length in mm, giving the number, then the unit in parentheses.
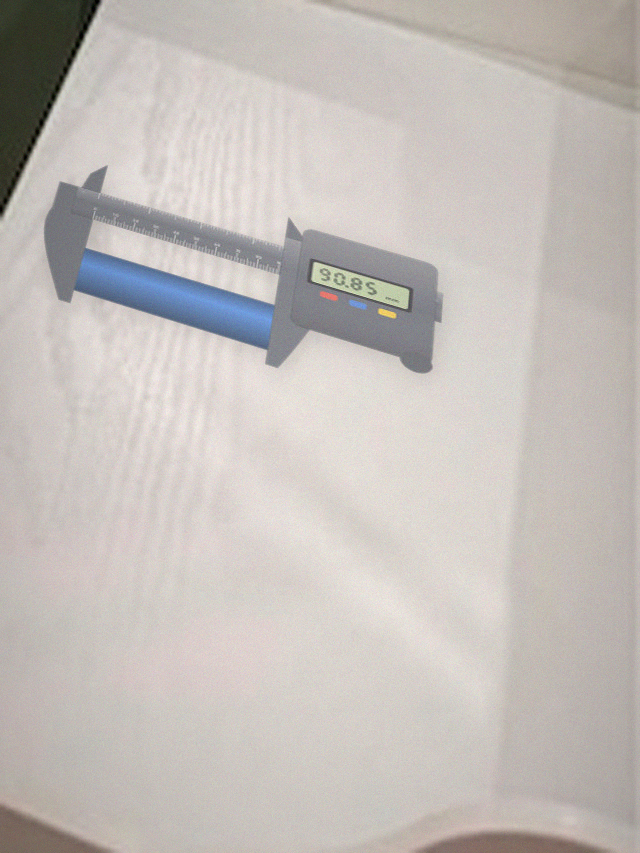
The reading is 90.85 (mm)
